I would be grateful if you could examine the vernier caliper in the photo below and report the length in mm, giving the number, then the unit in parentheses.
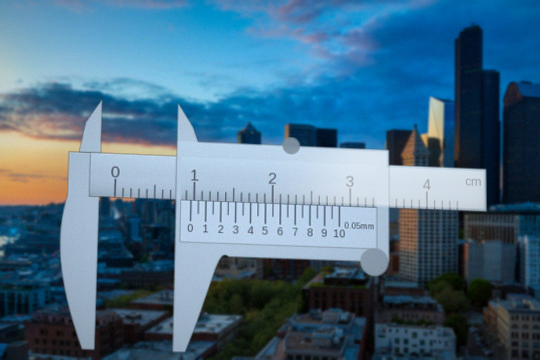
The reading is 9.6 (mm)
